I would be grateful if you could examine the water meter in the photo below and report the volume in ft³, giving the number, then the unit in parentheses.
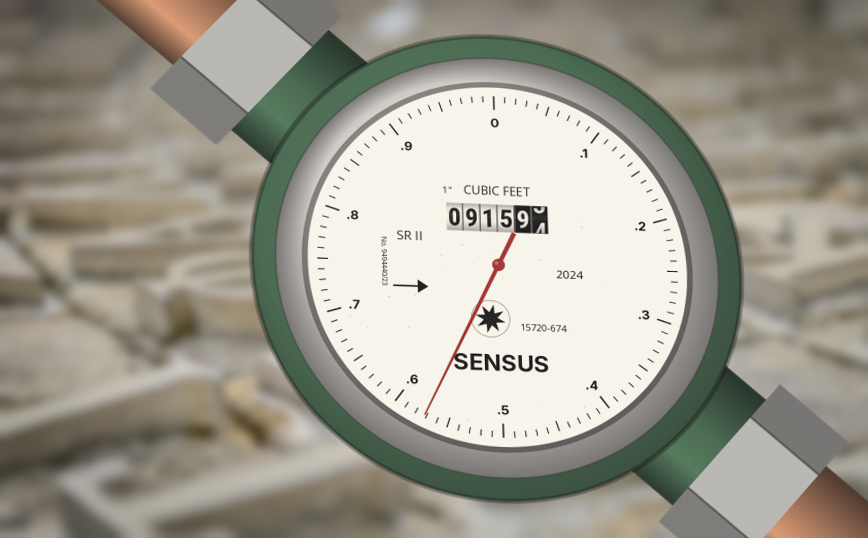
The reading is 91593.57 (ft³)
